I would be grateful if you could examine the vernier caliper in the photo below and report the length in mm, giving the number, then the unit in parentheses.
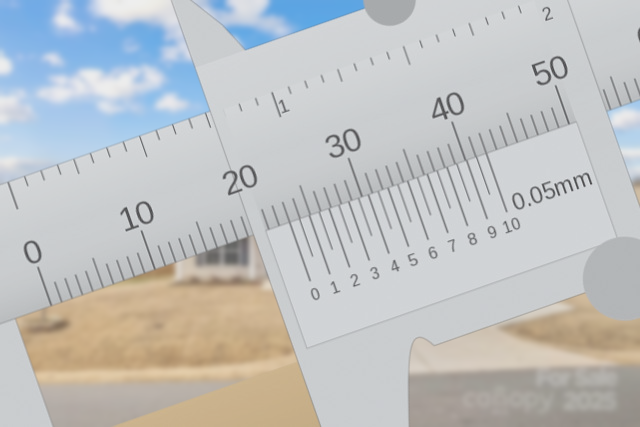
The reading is 23.0 (mm)
